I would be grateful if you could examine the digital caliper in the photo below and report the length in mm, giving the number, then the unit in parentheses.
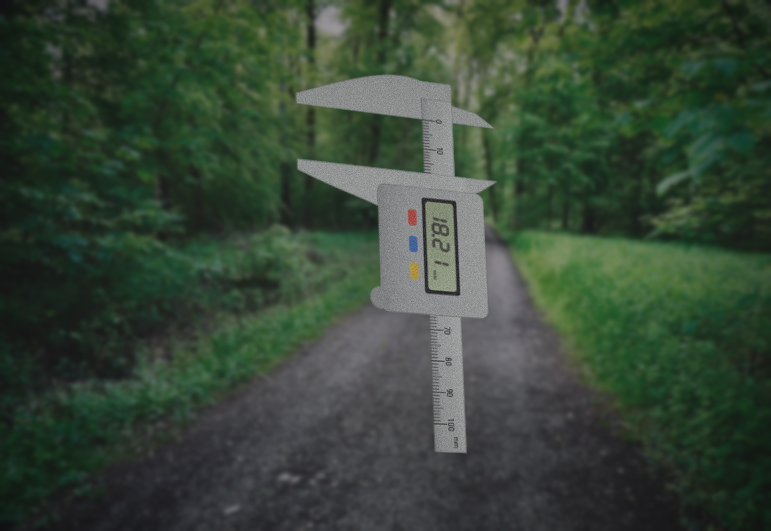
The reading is 18.21 (mm)
